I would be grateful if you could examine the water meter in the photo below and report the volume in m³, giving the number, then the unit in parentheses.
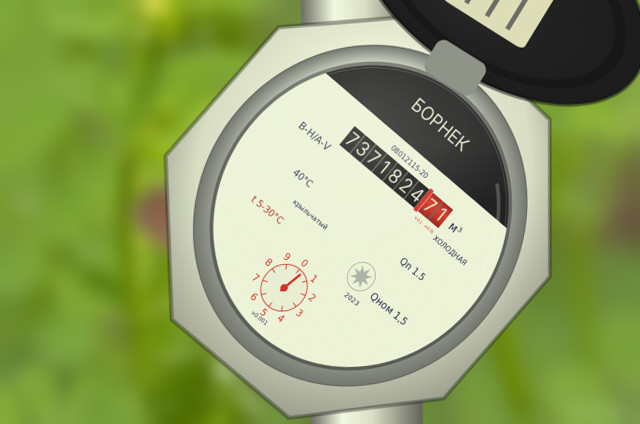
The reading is 7371824.710 (m³)
